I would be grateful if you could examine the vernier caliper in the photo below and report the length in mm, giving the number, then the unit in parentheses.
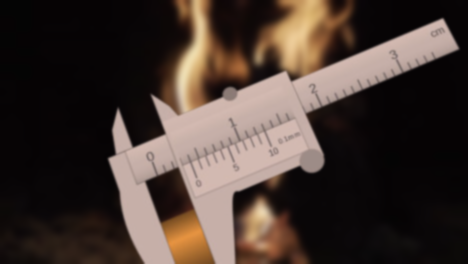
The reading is 4.0 (mm)
